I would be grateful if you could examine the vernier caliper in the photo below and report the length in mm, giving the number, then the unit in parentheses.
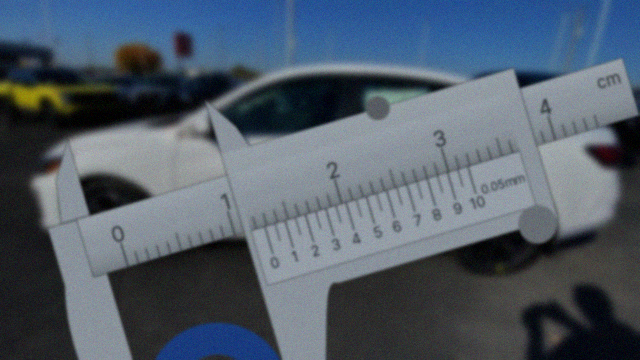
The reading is 12.8 (mm)
